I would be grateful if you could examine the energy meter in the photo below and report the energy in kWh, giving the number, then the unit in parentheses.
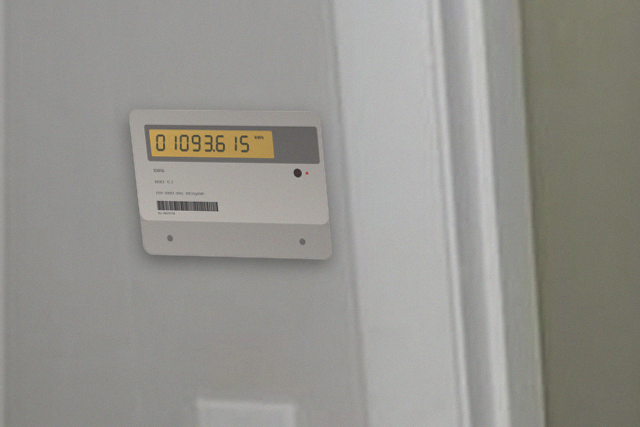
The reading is 1093.615 (kWh)
